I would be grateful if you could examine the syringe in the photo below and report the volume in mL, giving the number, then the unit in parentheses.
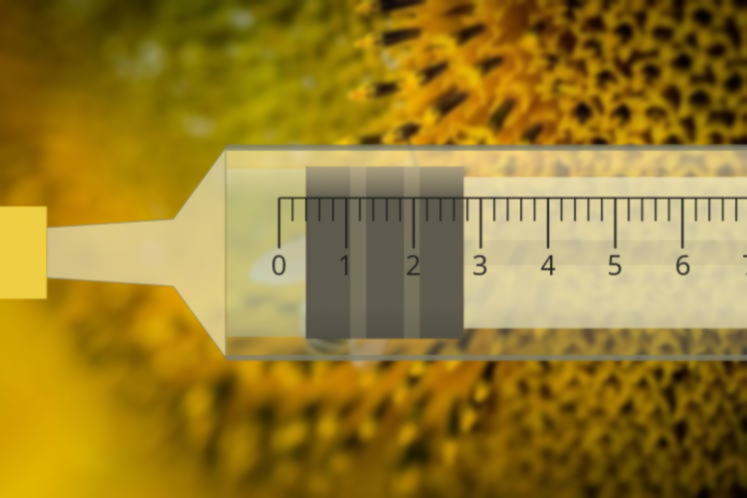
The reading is 0.4 (mL)
